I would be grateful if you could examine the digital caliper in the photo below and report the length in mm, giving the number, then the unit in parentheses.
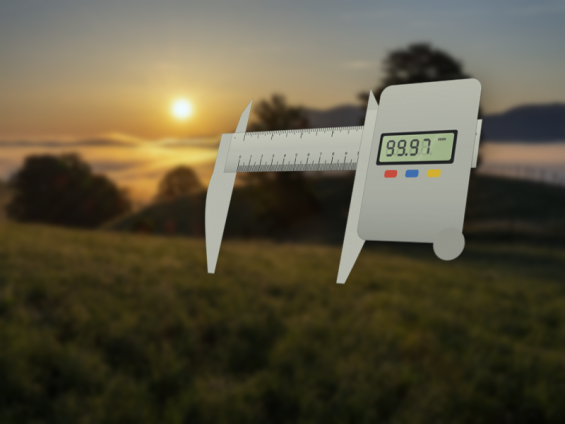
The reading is 99.97 (mm)
